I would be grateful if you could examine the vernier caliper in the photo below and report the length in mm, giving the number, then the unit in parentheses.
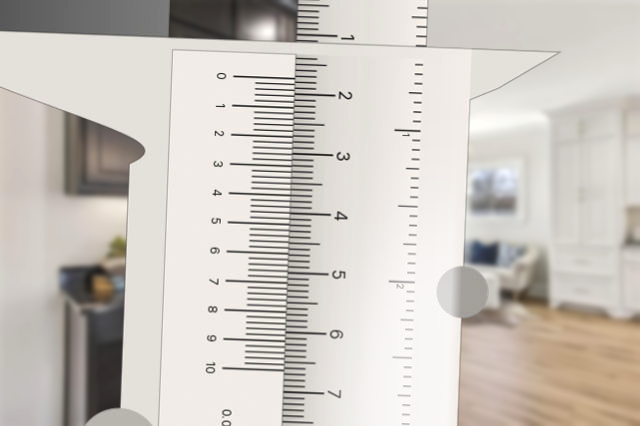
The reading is 17.4 (mm)
